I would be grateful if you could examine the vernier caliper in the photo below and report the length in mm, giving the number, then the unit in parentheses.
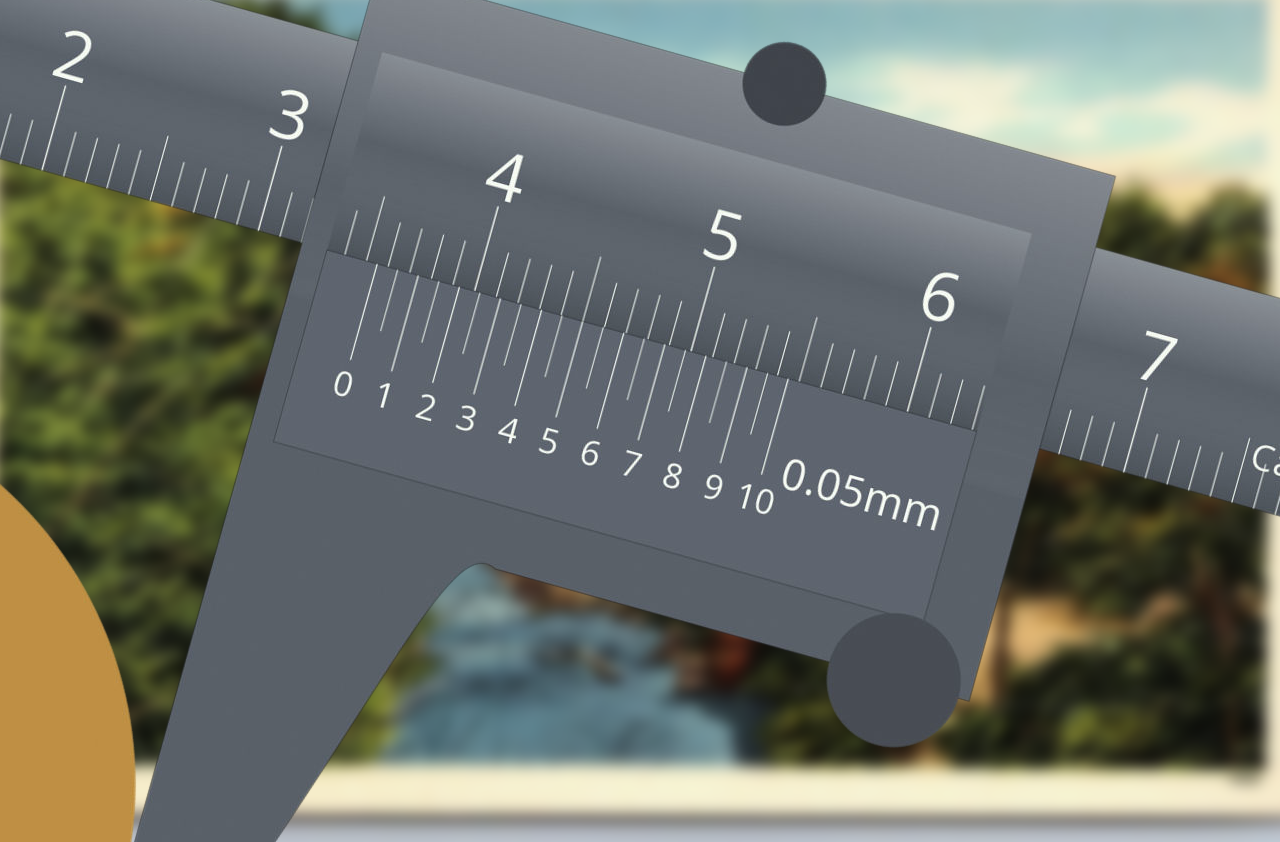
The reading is 35.5 (mm)
